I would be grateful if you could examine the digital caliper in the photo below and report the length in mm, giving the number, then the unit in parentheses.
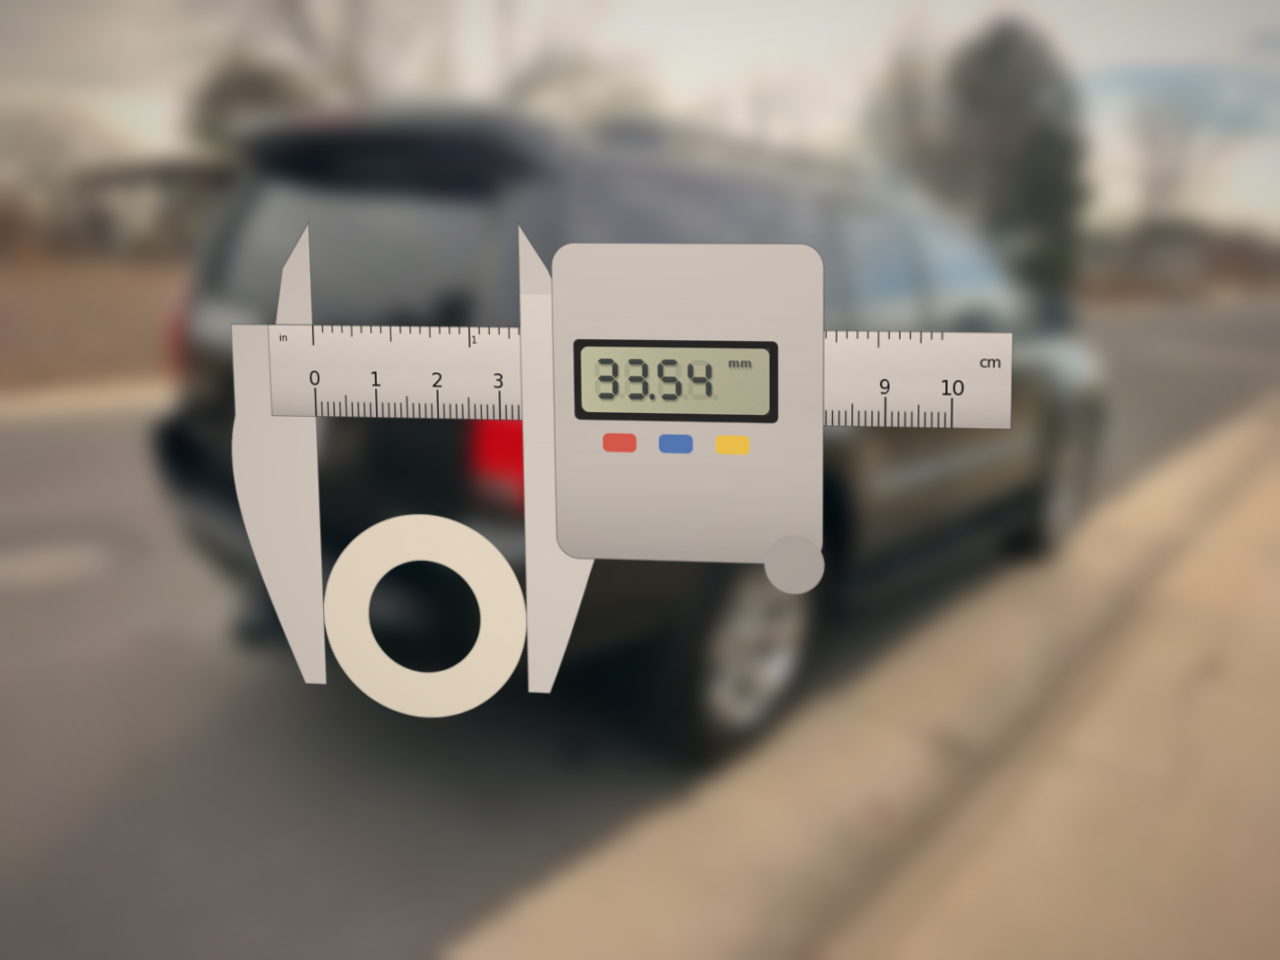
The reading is 33.54 (mm)
